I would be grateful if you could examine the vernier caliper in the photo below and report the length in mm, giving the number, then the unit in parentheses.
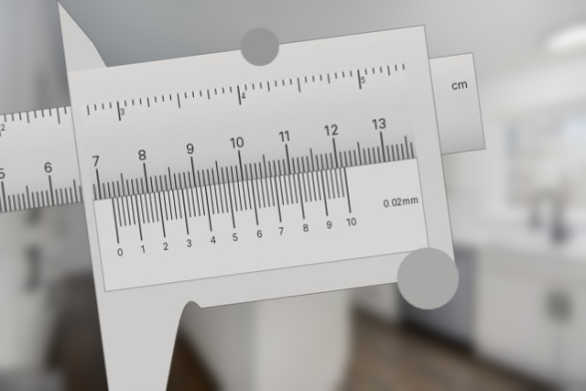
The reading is 72.5 (mm)
